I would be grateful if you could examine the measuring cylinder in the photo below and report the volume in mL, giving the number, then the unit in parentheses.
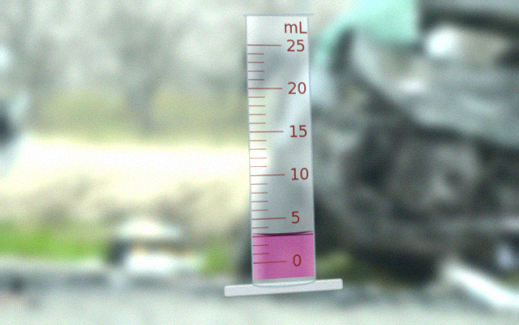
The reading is 3 (mL)
